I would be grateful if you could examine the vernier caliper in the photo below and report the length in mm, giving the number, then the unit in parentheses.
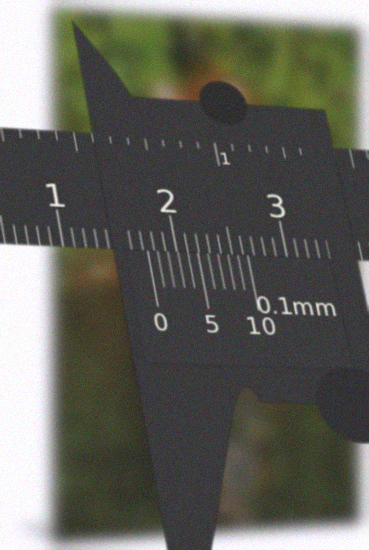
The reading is 17.4 (mm)
